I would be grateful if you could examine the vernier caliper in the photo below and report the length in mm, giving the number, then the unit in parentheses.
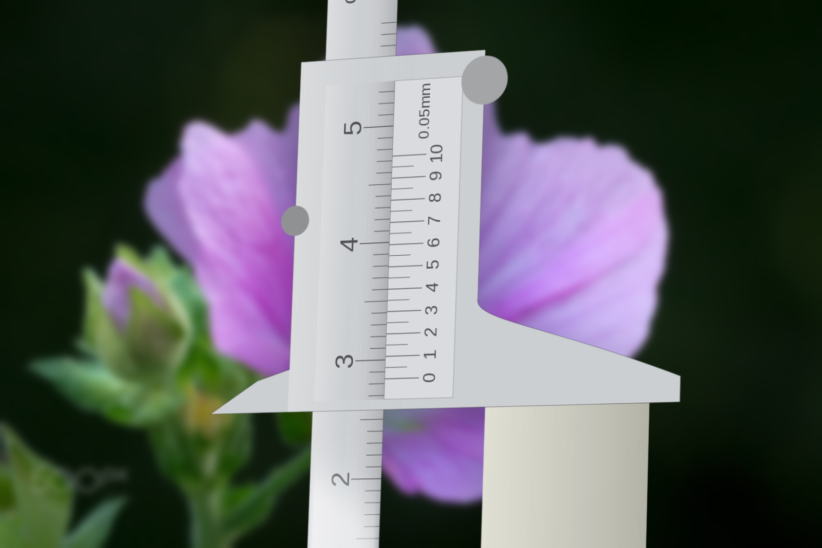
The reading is 28.4 (mm)
